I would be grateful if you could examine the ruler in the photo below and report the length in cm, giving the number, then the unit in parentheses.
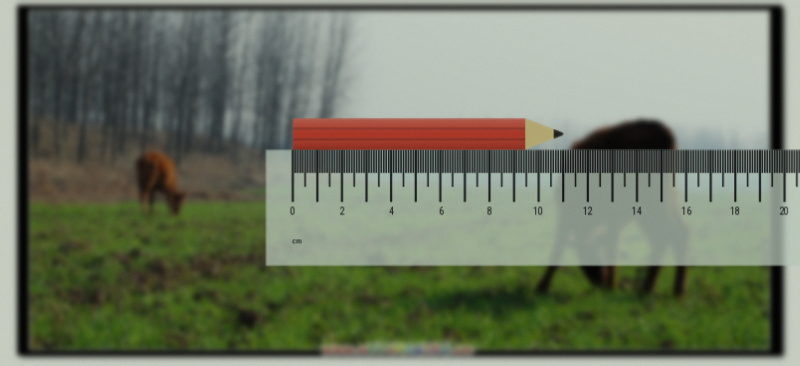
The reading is 11 (cm)
